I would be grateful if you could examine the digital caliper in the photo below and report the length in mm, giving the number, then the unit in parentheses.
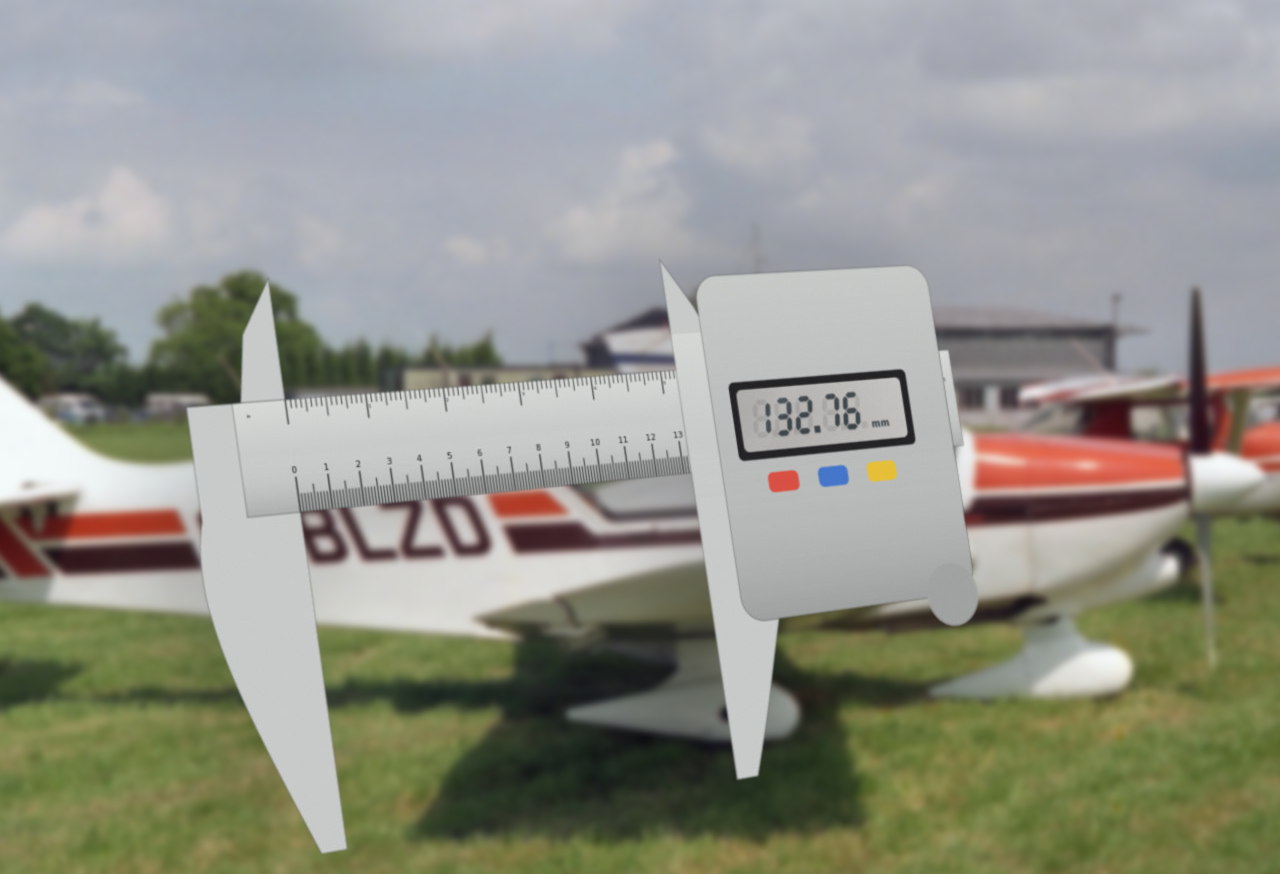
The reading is 132.76 (mm)
